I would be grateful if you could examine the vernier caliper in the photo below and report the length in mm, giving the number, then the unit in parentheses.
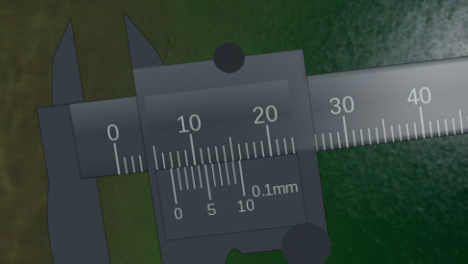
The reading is 6.8 (mm)
